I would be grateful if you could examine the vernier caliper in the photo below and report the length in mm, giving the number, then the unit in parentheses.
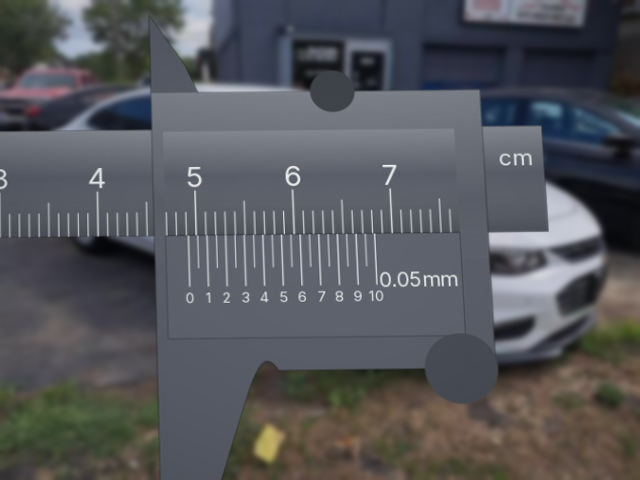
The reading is 49.2 (mm)
